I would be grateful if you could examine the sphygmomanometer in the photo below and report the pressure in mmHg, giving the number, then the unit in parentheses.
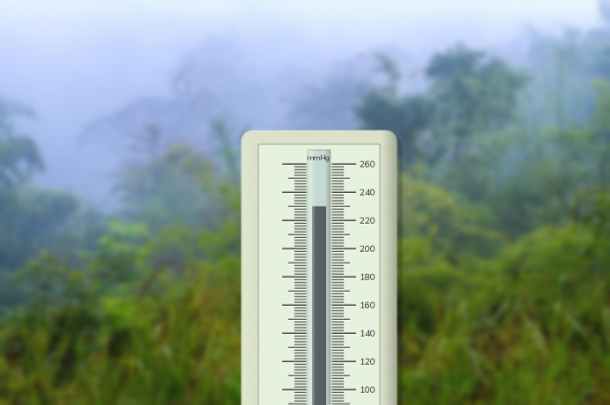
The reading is 230 (mmHg)
